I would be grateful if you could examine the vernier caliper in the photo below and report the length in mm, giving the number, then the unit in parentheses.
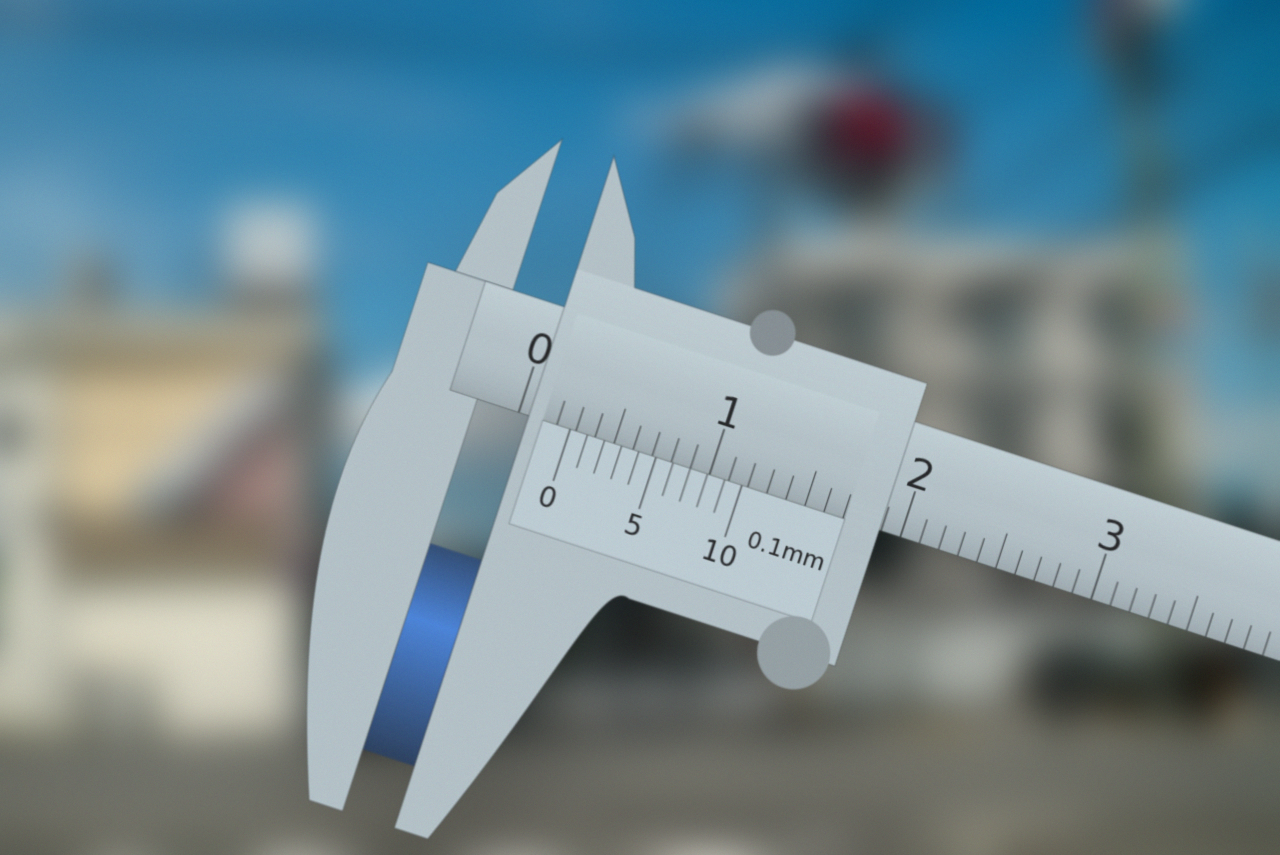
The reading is 2.7 (mm)
